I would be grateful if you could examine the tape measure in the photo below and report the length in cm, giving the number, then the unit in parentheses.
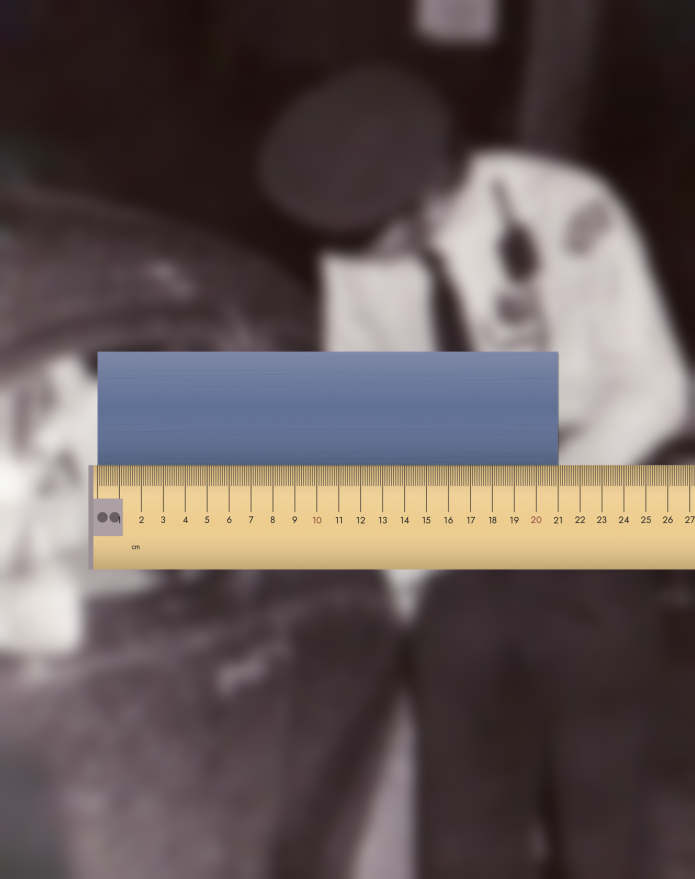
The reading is 21 (cm)
